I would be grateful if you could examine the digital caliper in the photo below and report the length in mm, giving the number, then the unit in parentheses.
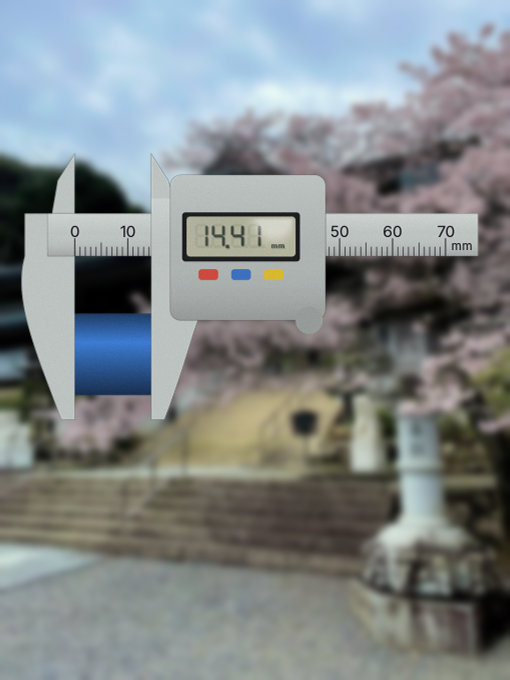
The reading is 14.41 (mm)
